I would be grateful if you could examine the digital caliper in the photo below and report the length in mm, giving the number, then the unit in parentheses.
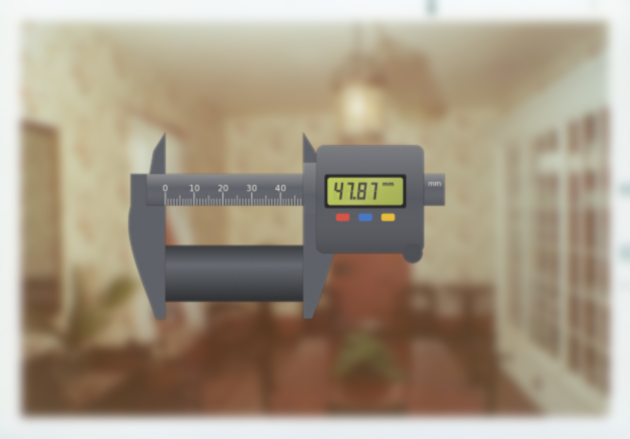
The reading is 47.87 (mm)
